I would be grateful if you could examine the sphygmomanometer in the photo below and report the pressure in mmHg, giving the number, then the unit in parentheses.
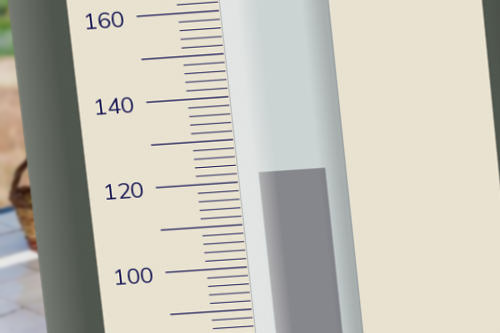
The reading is 122 (mmHg)
